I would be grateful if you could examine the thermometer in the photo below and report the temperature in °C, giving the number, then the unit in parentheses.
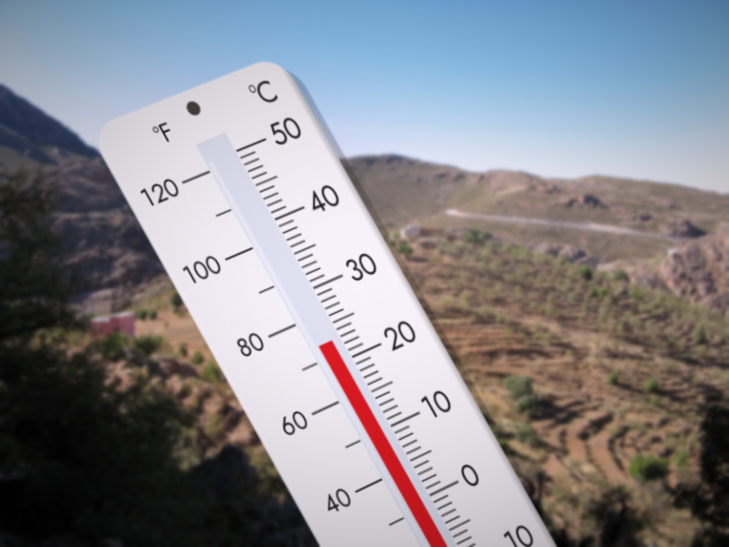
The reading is 23 (°C)
